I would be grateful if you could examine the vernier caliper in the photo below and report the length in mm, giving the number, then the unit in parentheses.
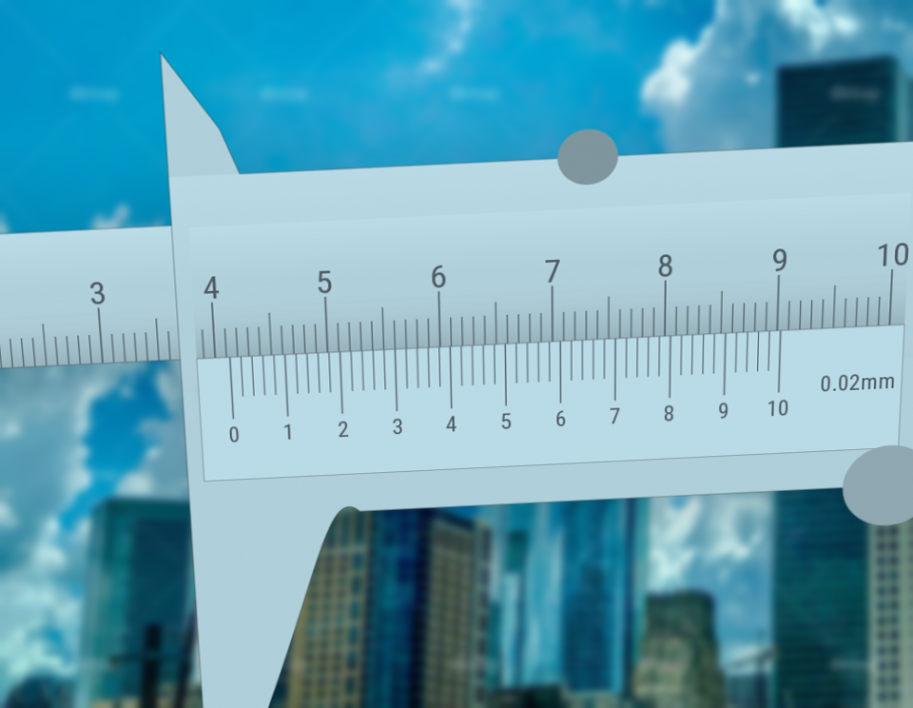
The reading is 41.3 (mm)
